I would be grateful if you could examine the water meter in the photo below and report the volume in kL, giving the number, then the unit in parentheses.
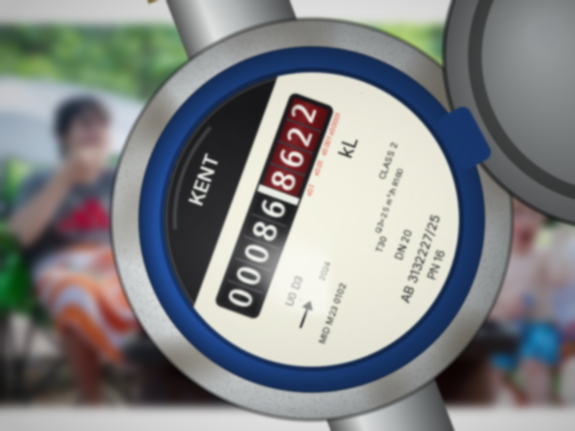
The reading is 86.8622 (kL)
